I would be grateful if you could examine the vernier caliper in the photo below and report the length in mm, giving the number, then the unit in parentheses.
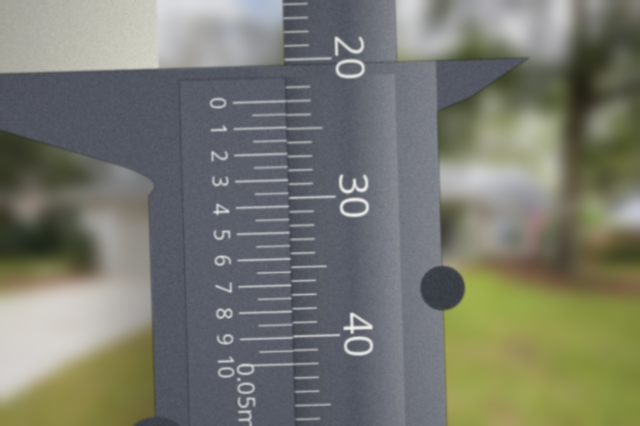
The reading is 23.0 (mm)
